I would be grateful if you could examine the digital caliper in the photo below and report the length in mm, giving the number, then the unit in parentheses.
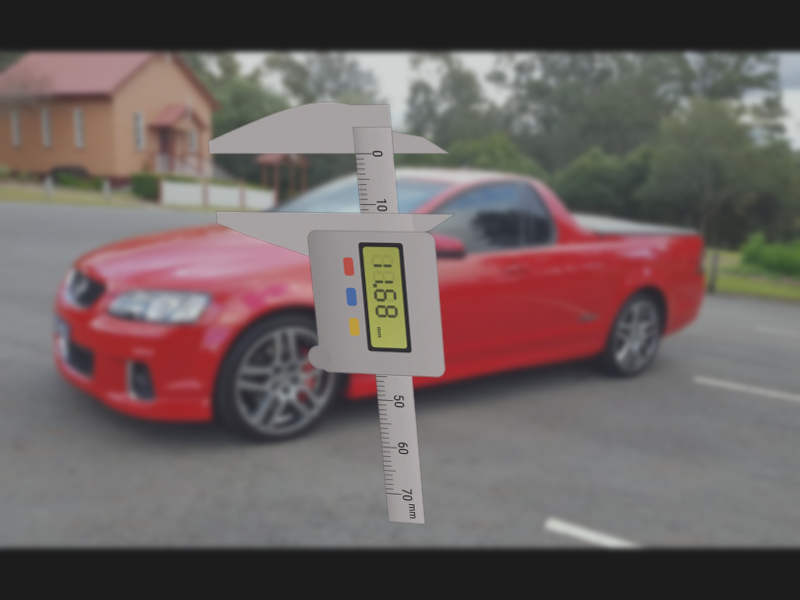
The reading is 11.68 (mm)
